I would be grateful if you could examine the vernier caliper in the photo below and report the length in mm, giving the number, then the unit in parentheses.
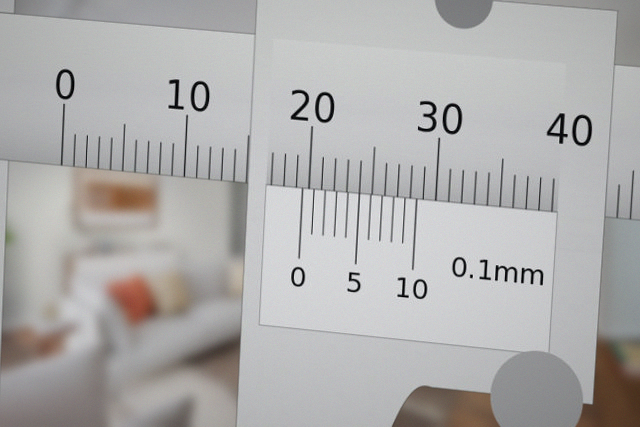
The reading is 19.5 (mm)
